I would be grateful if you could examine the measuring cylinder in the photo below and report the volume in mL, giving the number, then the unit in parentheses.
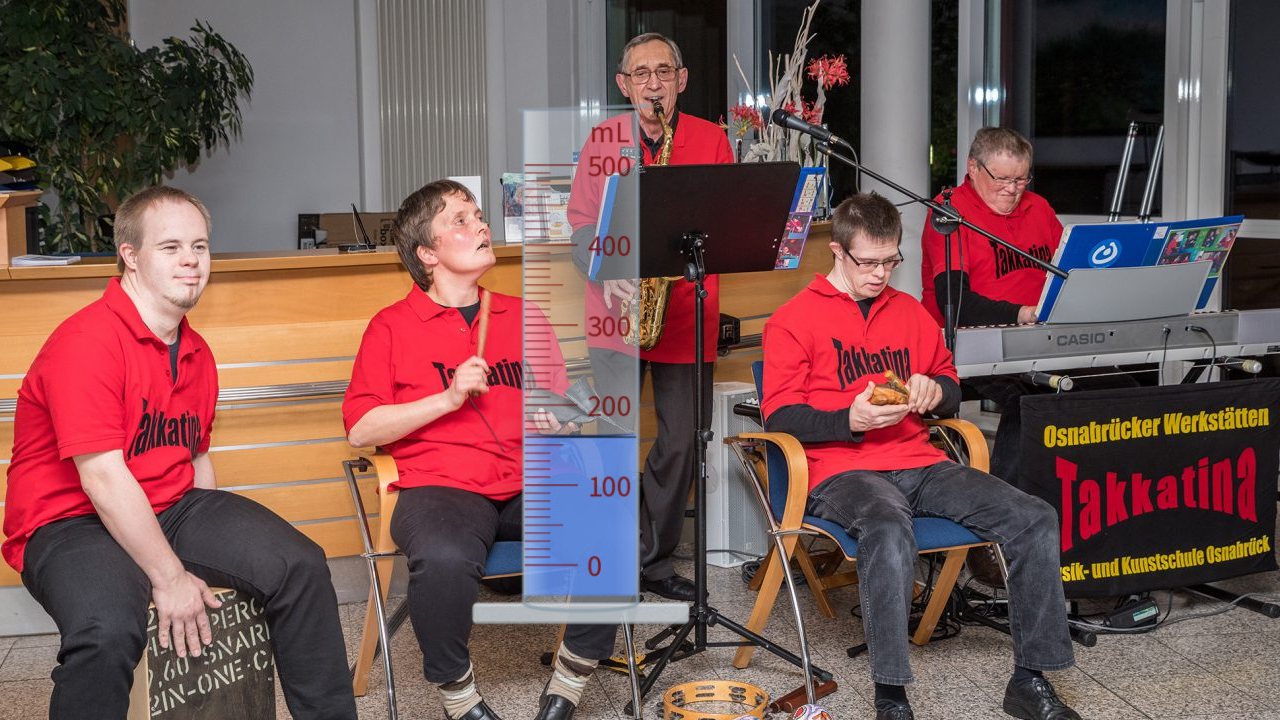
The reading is 160 (mL)
